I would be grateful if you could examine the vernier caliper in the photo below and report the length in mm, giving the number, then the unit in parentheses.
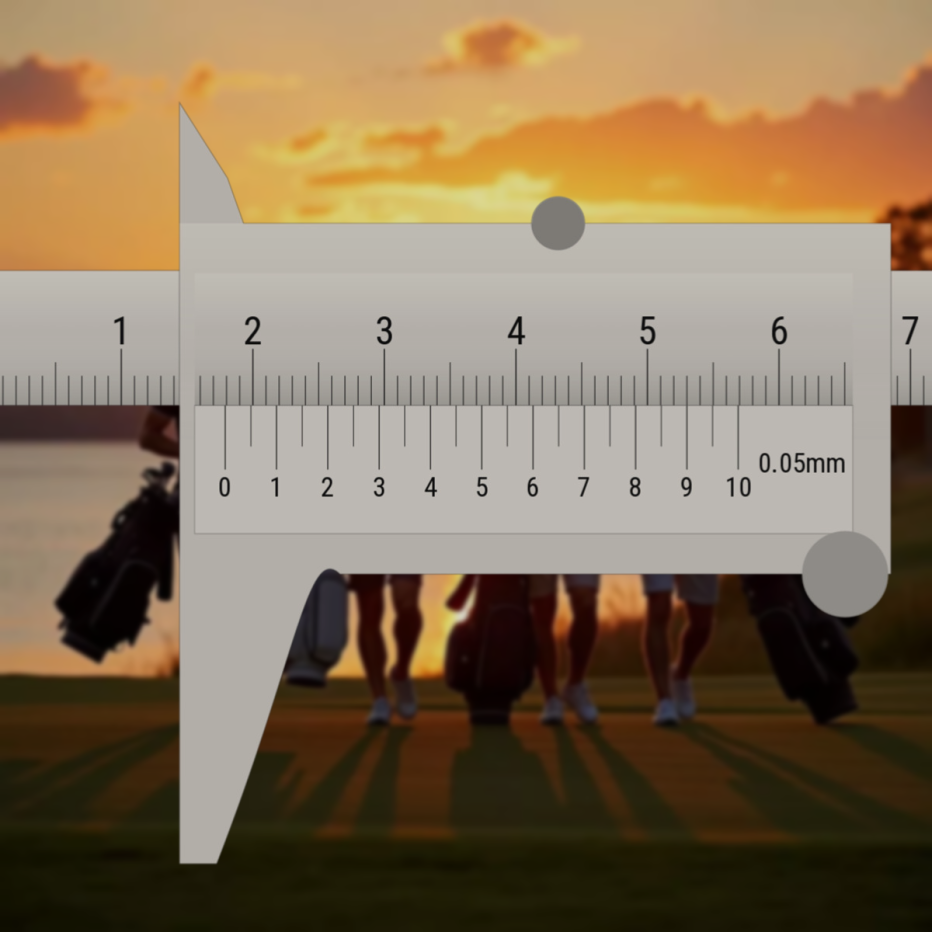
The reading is 17.9 (mm)
